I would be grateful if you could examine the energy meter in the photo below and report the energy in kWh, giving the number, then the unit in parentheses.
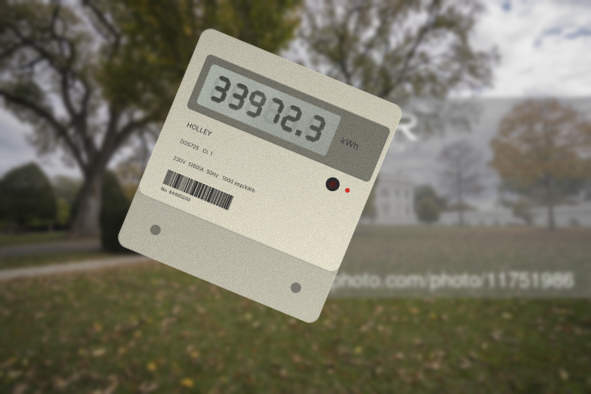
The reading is 33972.3 (kWh)
